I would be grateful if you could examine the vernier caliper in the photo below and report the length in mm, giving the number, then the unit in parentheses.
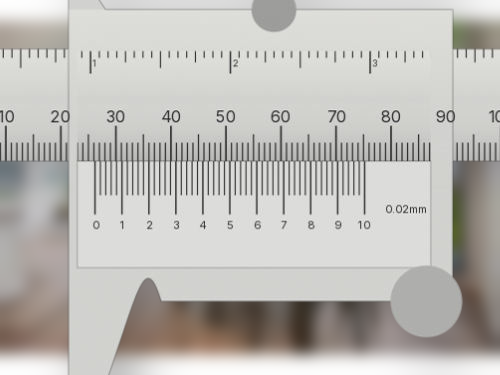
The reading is 26.2 (mm)
